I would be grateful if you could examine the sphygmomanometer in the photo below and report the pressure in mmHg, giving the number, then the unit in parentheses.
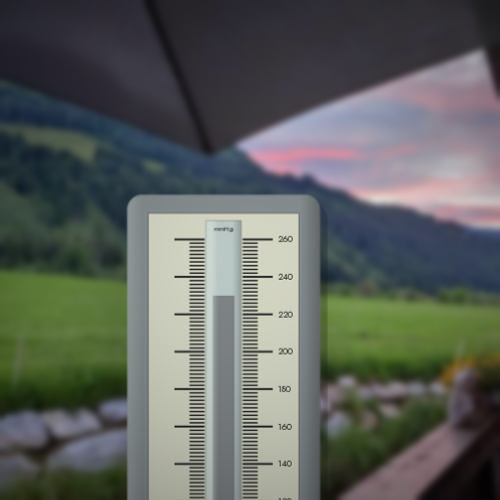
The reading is 230 (mmHg)
